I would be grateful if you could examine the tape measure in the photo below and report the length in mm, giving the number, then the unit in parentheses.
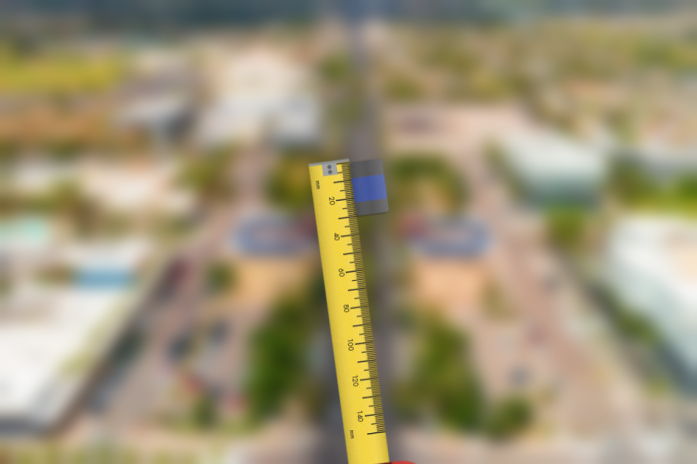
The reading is 30 (mm)
